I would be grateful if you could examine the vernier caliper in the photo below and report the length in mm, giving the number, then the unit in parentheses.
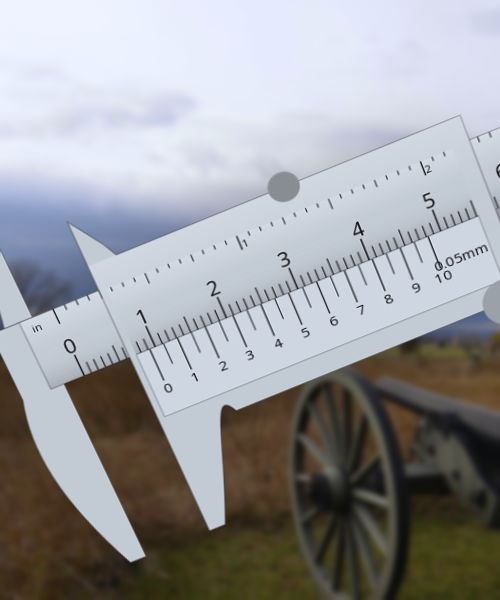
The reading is 9.2 (mm)
